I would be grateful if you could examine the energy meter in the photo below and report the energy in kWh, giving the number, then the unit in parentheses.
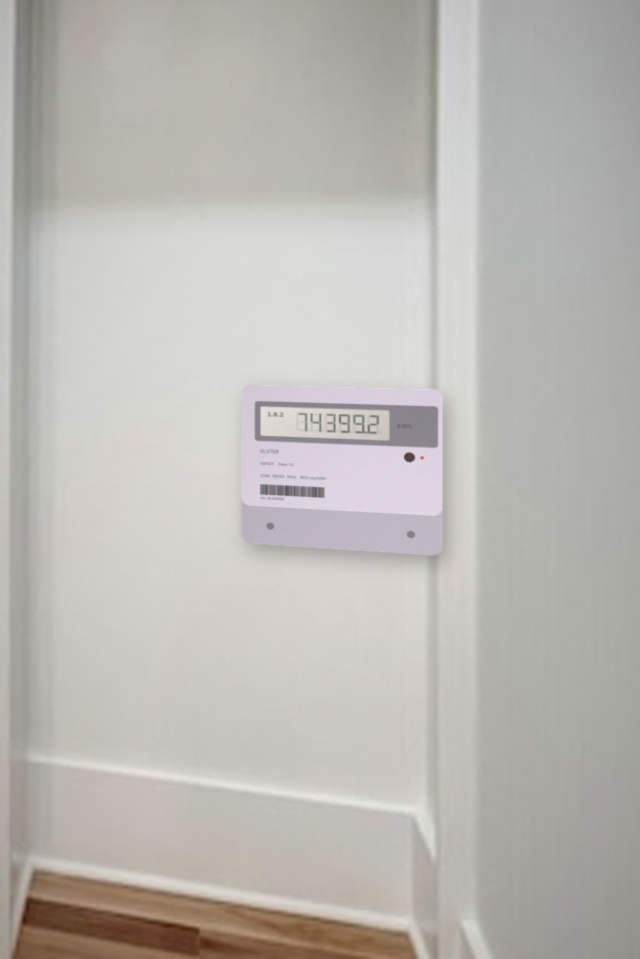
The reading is 74399.2 (kWh)
